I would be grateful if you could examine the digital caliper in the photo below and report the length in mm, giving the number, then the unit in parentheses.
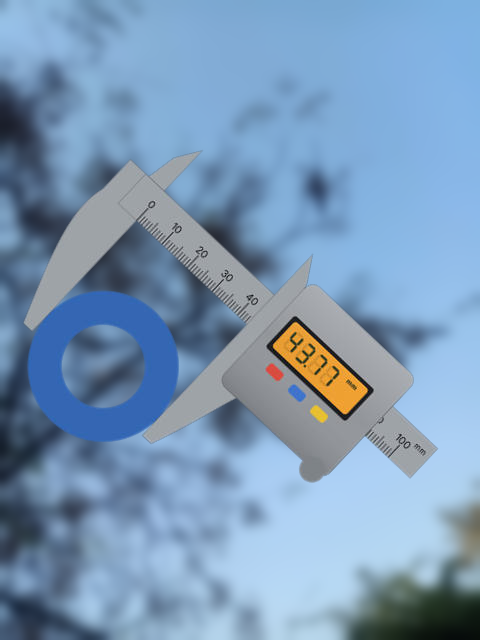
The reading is 43.77 (mm)
